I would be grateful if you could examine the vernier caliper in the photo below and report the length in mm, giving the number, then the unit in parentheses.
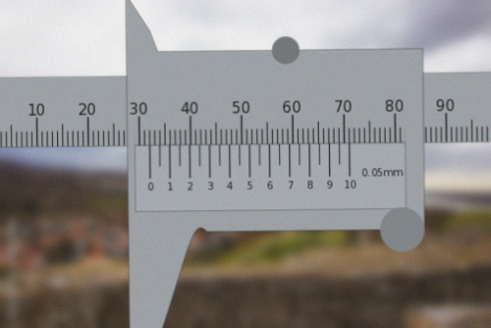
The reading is 32.0 (mm)
